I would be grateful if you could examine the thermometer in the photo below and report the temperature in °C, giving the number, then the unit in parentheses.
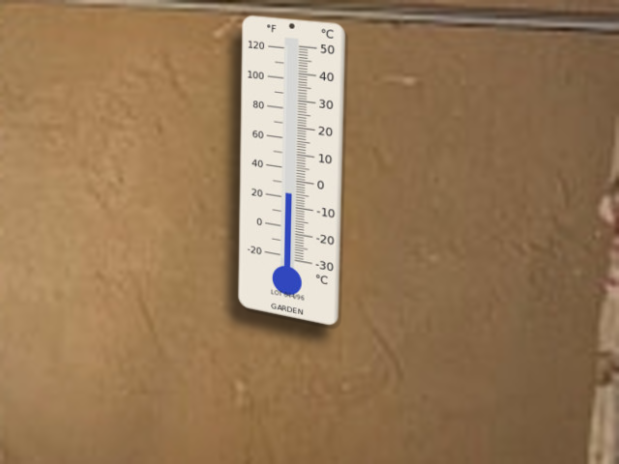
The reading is -5 (°C)
